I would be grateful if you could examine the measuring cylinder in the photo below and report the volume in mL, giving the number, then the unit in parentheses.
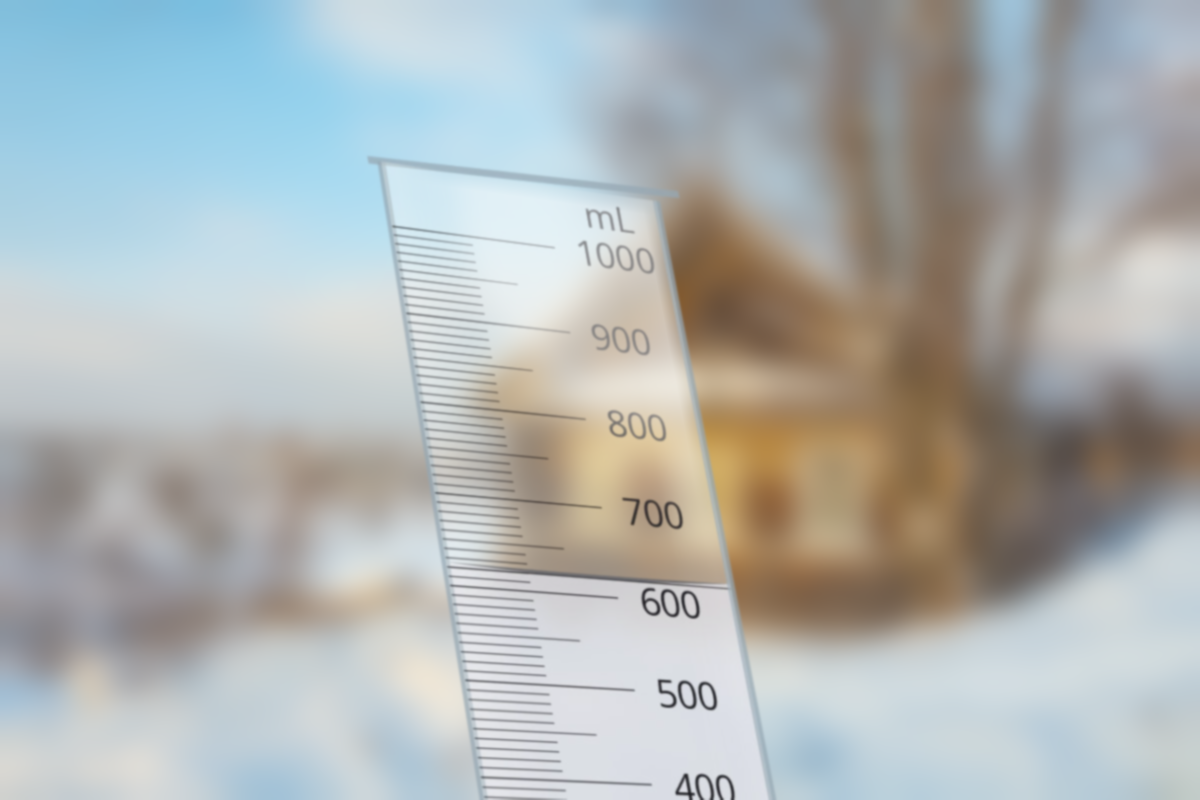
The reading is 620 (mL)
